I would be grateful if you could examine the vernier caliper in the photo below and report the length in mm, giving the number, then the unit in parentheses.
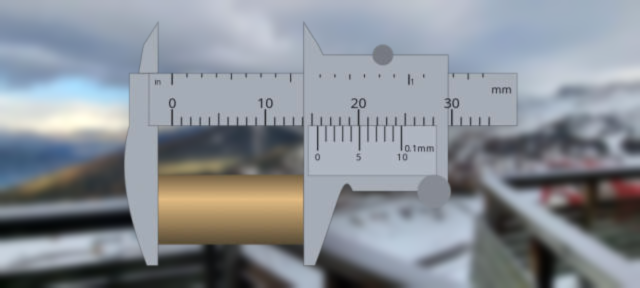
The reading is 15.6 (mm)
